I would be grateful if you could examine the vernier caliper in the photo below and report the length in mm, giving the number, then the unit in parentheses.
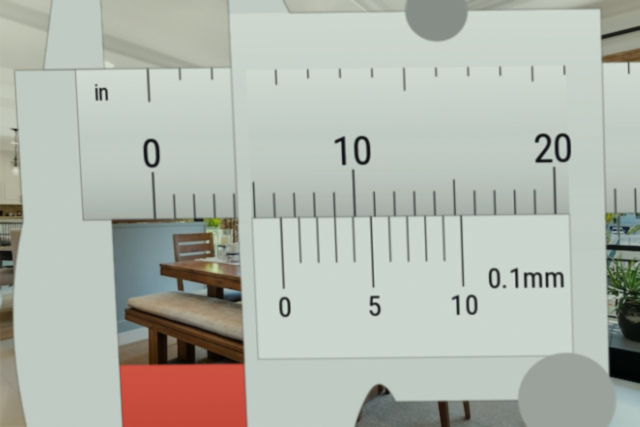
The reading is 6.3 (mm)
